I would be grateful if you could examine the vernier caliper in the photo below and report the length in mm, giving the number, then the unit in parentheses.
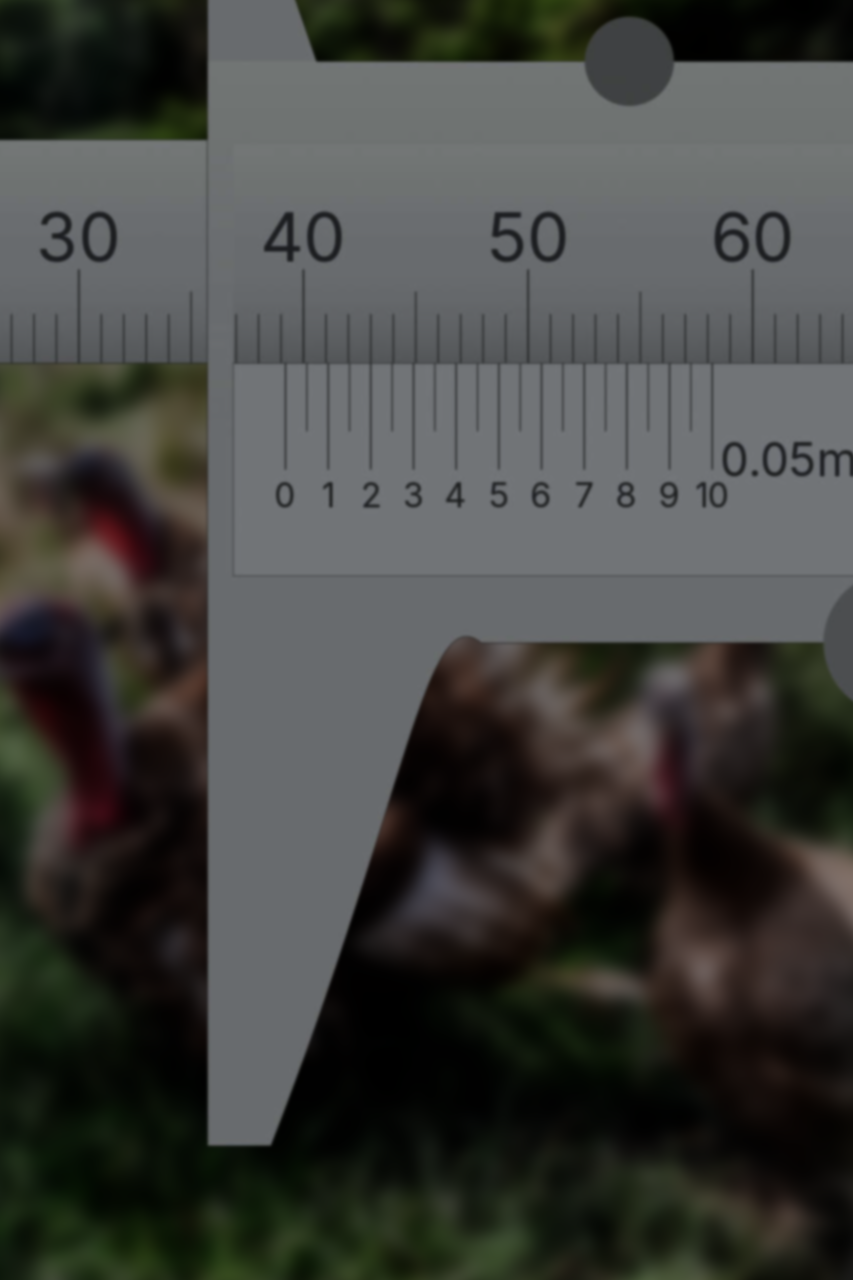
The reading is 39.2 (mm)
